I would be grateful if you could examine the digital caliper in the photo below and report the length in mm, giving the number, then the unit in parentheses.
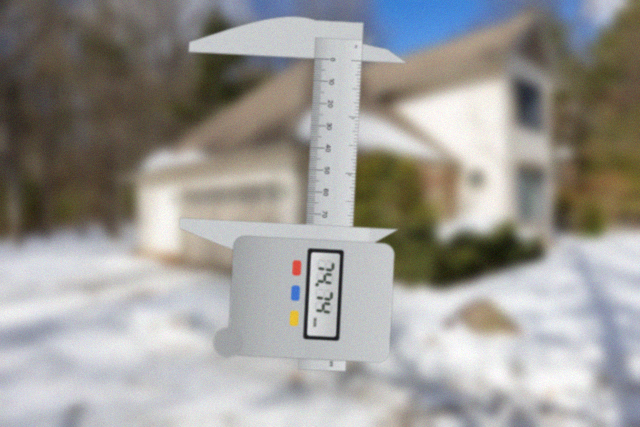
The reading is 74.74 (mm)
